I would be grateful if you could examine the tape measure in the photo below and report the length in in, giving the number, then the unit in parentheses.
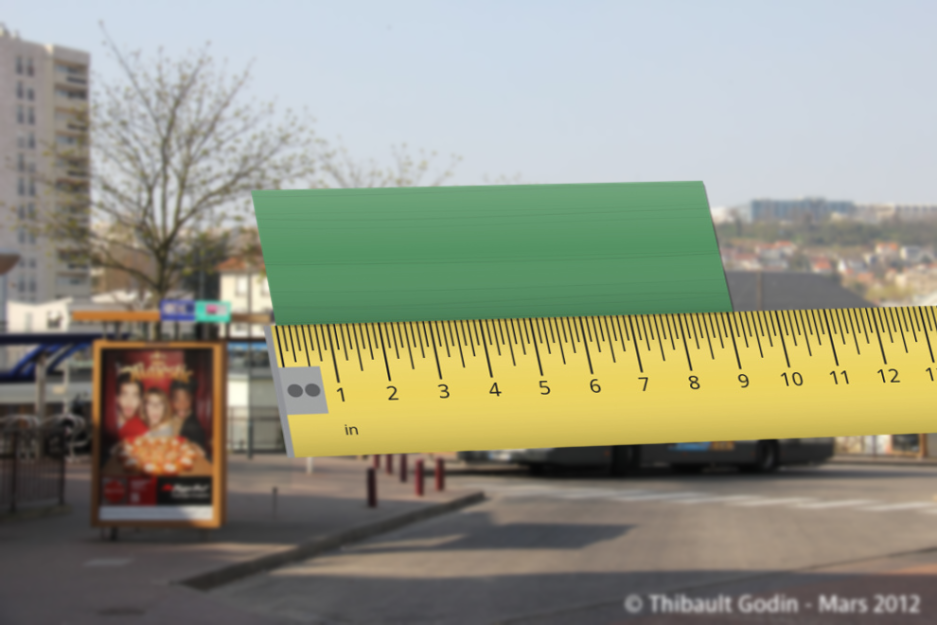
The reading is 9.125 (in)
